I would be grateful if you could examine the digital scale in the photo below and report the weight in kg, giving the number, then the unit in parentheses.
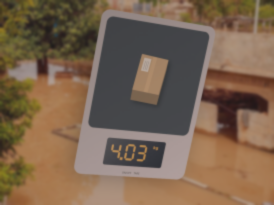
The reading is 4.03 (kg)
